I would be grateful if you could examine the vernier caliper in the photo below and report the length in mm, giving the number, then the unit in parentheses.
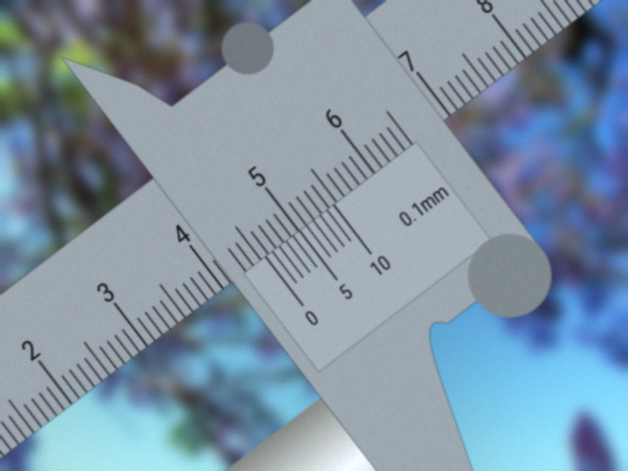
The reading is 45.6 (mm)
